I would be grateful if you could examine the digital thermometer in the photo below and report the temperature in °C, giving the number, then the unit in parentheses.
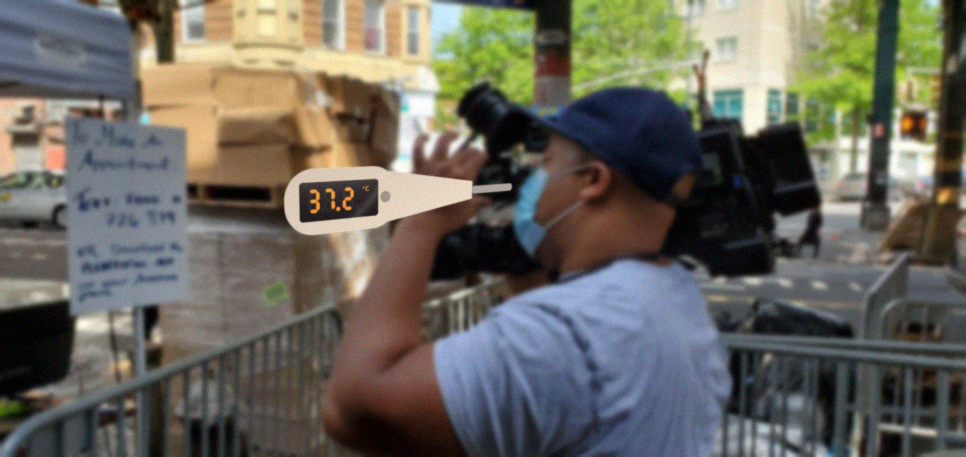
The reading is 37.2 (°C)
